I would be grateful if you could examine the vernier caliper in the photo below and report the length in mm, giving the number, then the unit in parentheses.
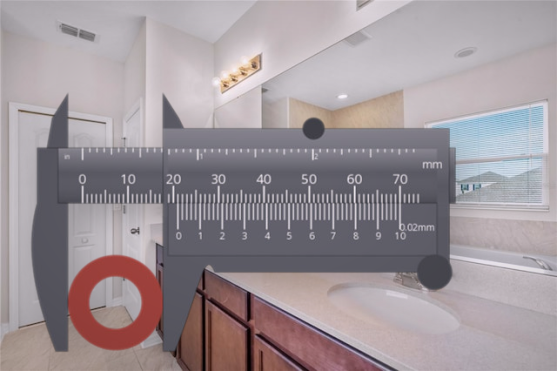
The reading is 21.0 (mm)
